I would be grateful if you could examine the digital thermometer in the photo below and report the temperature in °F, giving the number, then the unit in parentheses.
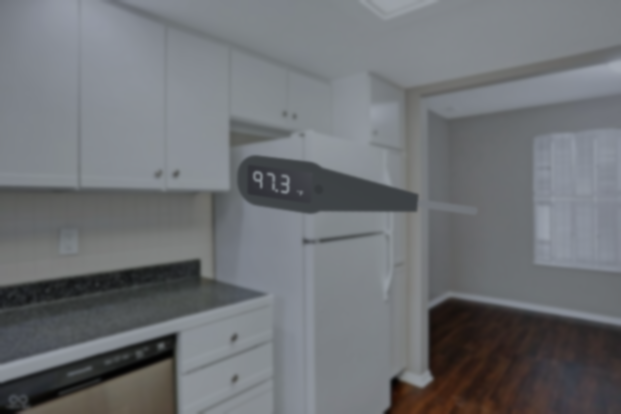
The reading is 97.3 (°F)
